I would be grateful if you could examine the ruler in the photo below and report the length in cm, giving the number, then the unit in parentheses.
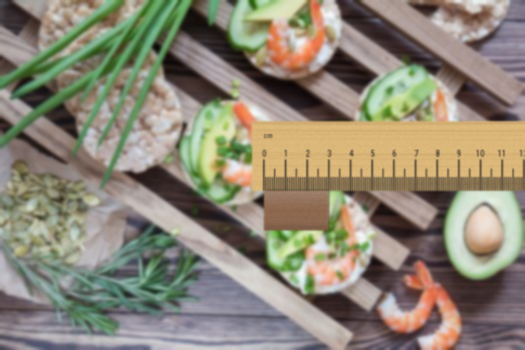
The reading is 3 (cm)
